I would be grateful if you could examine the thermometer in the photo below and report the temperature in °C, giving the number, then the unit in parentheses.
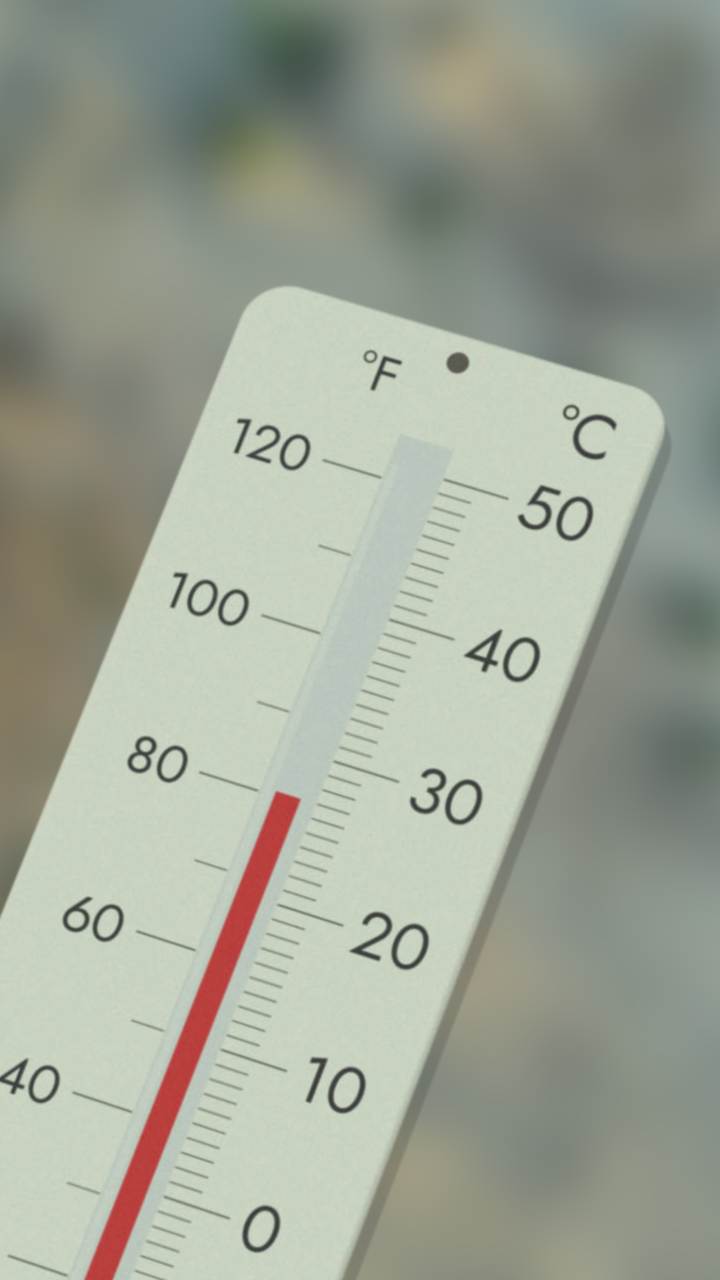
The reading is 27 (°C)
